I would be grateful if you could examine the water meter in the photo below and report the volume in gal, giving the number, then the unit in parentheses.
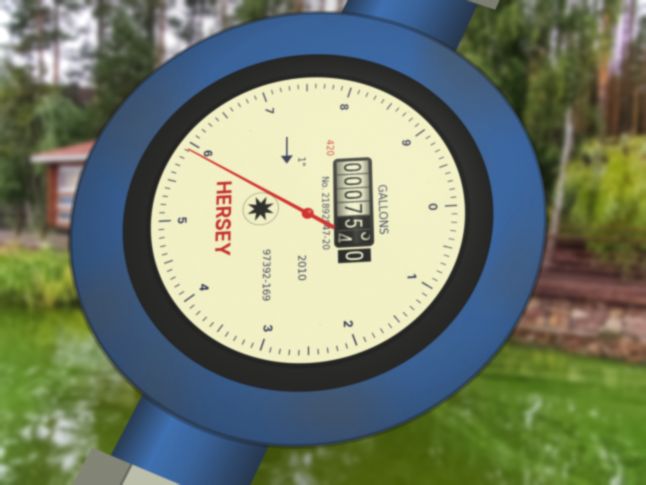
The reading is 7535.9 (gal)
